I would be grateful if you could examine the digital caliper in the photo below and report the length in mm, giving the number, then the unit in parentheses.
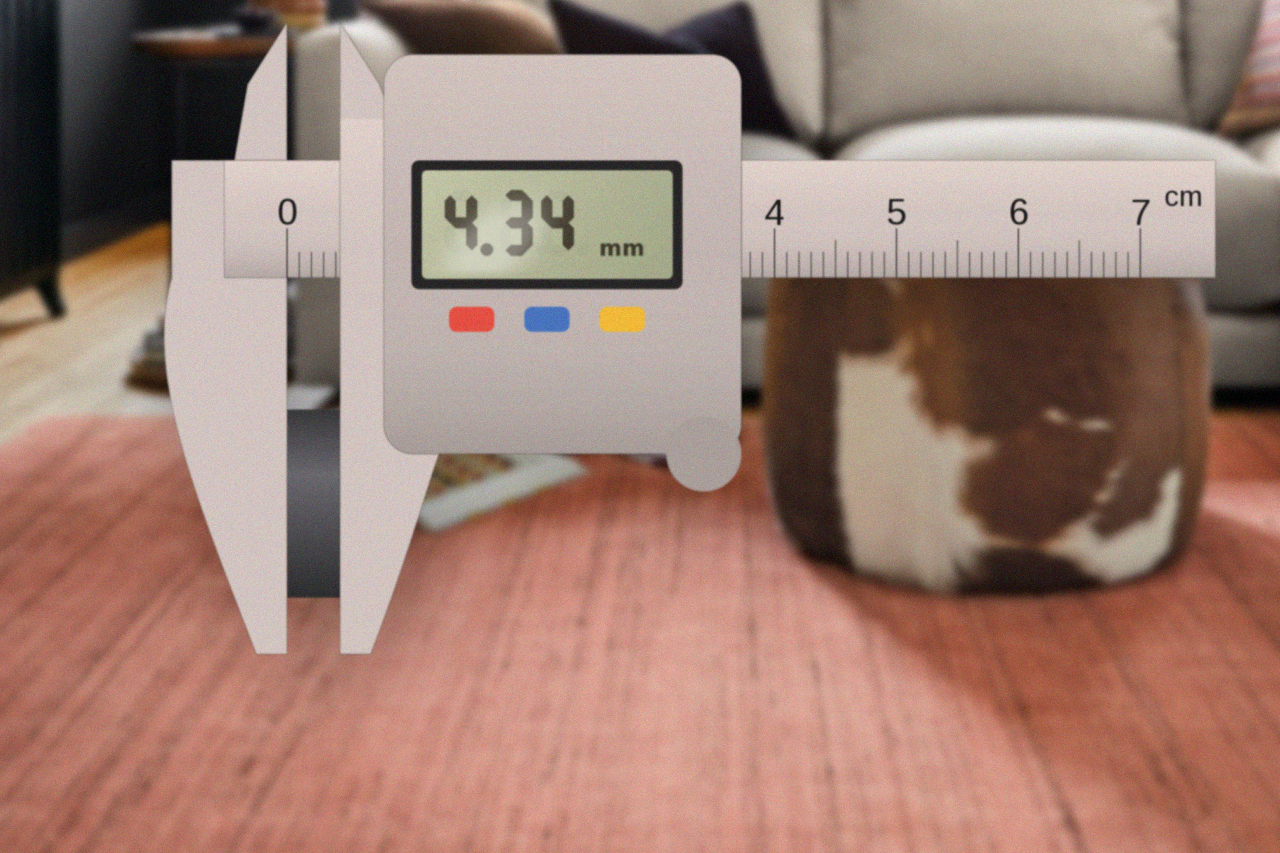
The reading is 4.34 (mm)
